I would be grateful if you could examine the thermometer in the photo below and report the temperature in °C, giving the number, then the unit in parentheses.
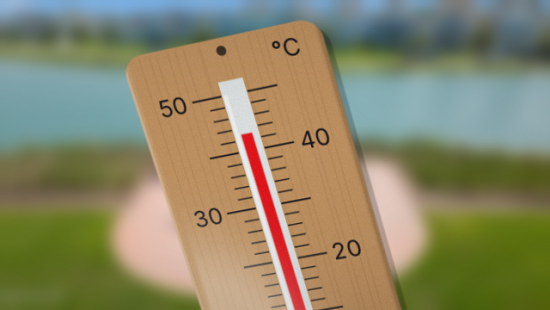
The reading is 43 (°C)
